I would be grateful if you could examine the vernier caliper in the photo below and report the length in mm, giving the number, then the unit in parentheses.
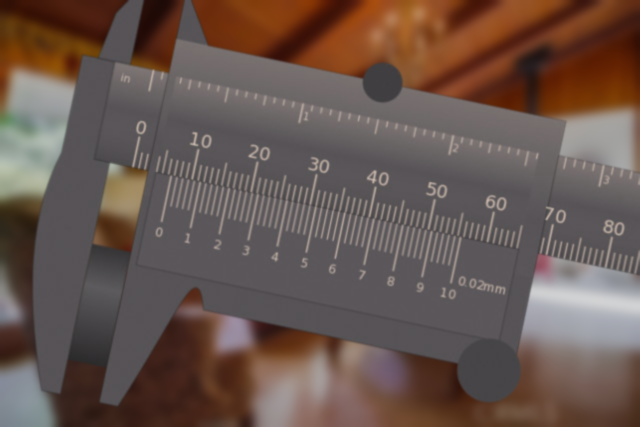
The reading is 6.5 (mm)
